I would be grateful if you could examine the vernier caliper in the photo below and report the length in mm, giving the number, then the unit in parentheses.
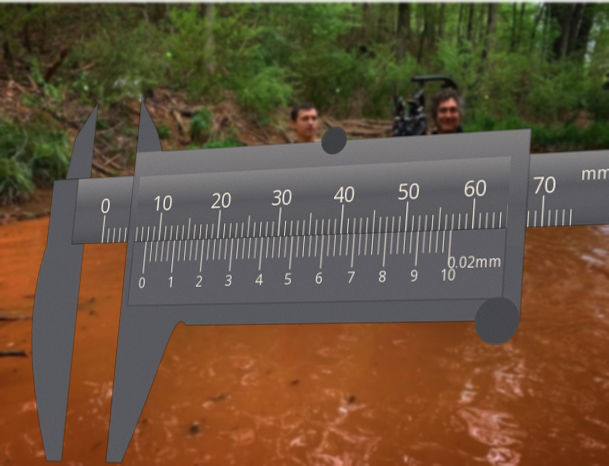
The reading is 7.8 (mm)
